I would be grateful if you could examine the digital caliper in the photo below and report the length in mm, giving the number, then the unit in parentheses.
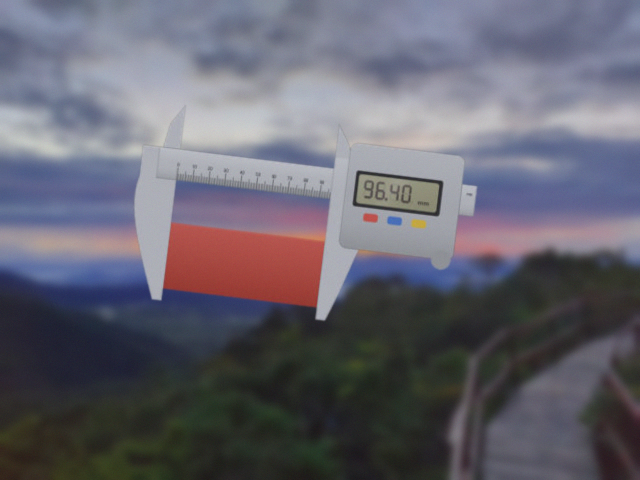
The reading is 96.40 (mm)
